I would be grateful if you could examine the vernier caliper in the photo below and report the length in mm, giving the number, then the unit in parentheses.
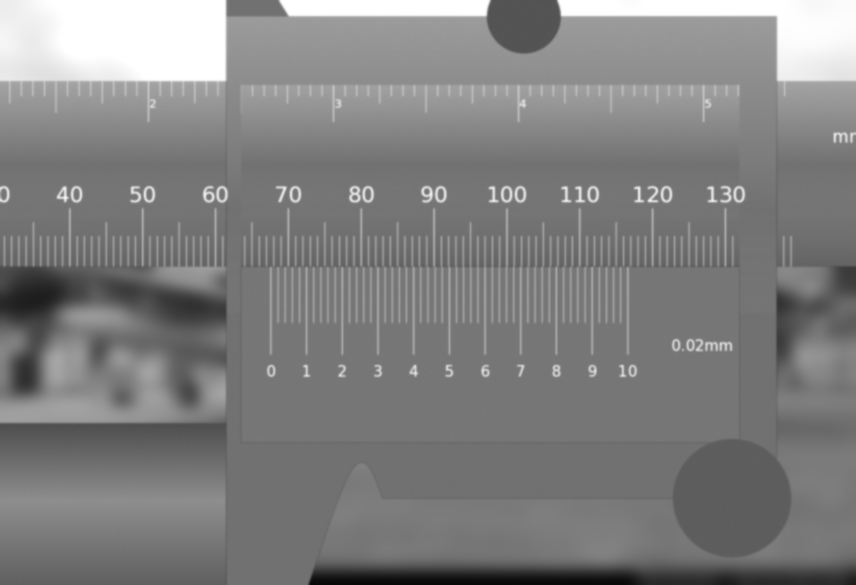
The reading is 67.6 (mm)
